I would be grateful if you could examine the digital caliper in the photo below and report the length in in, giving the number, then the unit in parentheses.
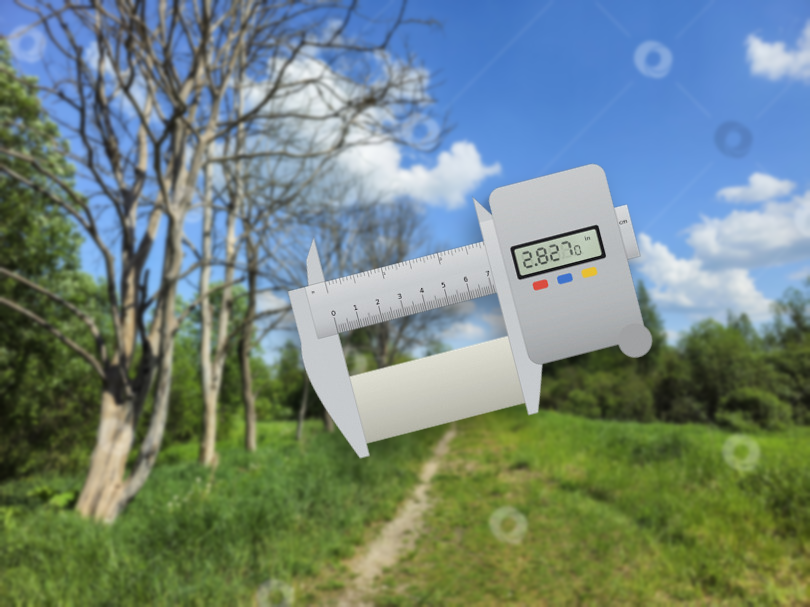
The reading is 2.8270 (in)
